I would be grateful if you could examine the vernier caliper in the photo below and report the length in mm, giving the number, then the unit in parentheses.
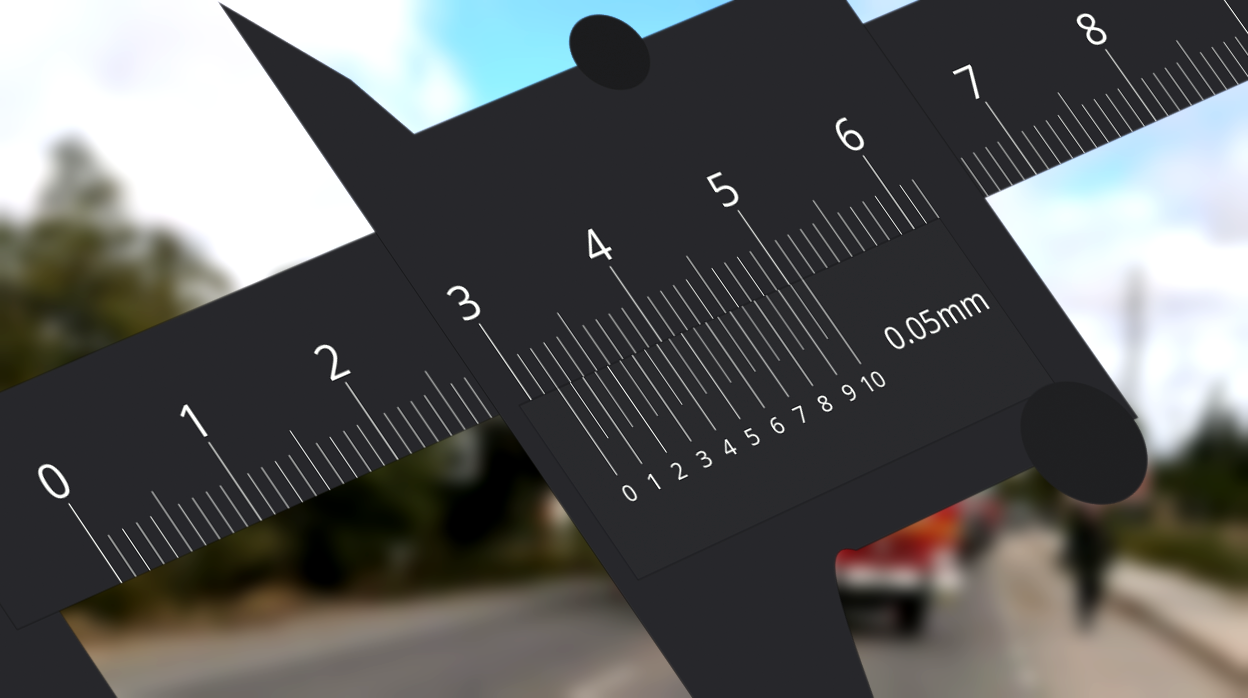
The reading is 32.0 (mm)
